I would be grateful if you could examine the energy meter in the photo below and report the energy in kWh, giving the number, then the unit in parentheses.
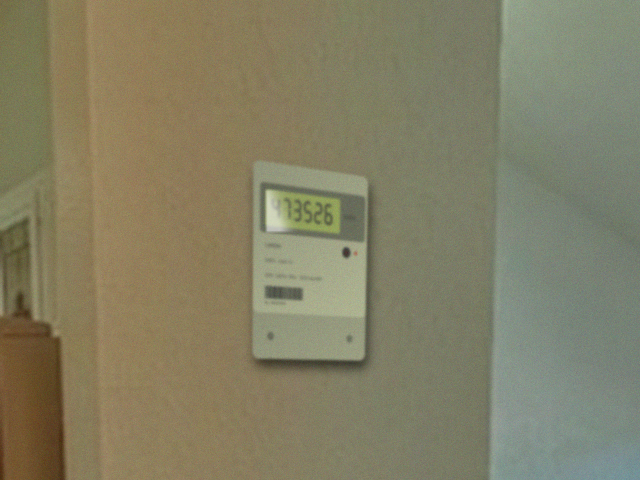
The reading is 473526 (kWh)
